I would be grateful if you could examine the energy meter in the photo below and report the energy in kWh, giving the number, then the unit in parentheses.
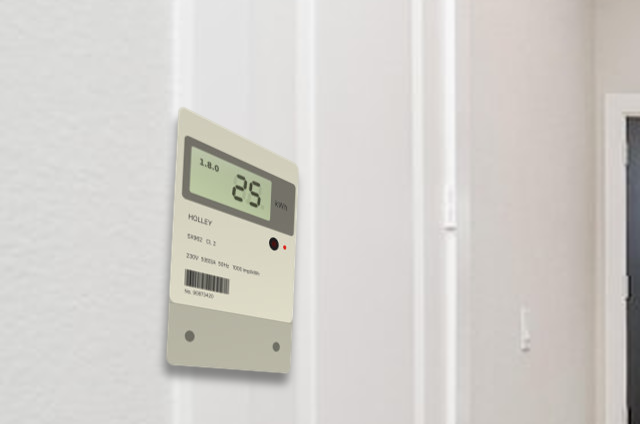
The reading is 25 (kWh)
